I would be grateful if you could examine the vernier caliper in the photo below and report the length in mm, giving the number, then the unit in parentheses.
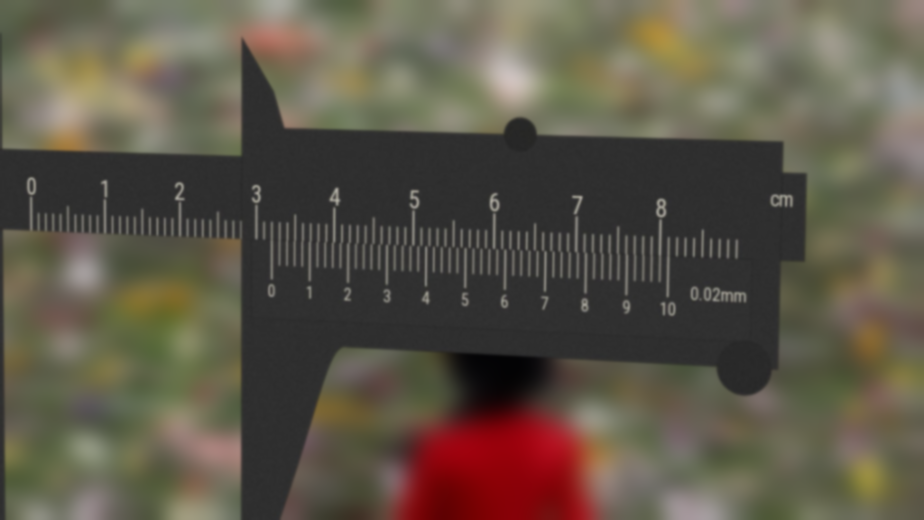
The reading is 32.0 (mm)
